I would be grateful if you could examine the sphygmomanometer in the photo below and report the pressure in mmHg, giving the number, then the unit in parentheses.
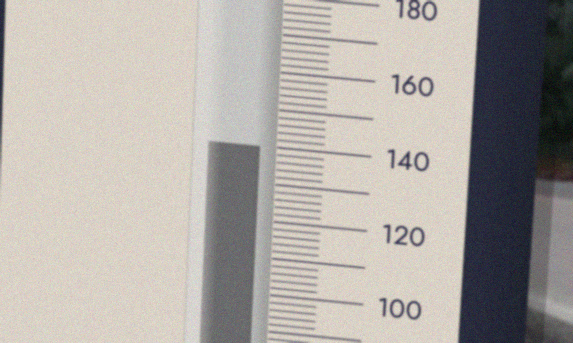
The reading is 140 (mmHg)
